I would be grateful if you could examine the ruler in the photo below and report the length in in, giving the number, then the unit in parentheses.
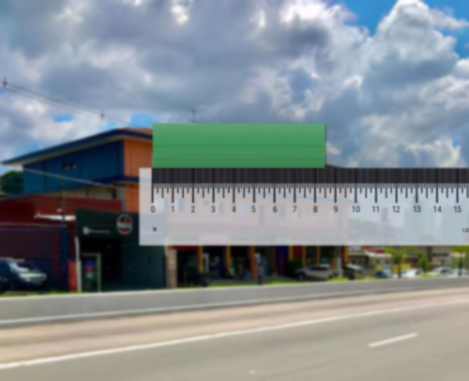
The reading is 8.5 (in)
